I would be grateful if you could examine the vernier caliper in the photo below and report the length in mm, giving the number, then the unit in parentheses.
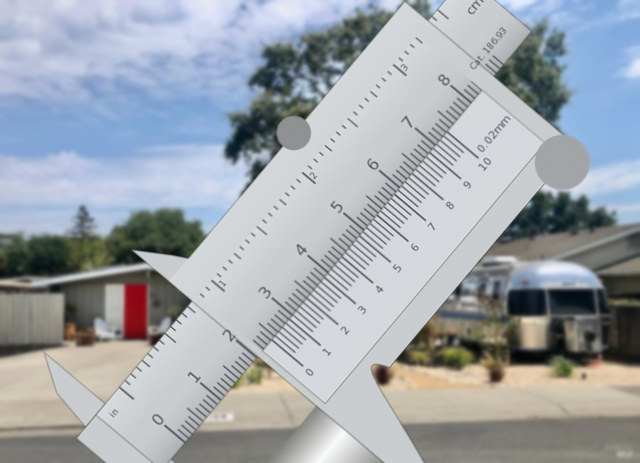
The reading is 24.2 (mm)
